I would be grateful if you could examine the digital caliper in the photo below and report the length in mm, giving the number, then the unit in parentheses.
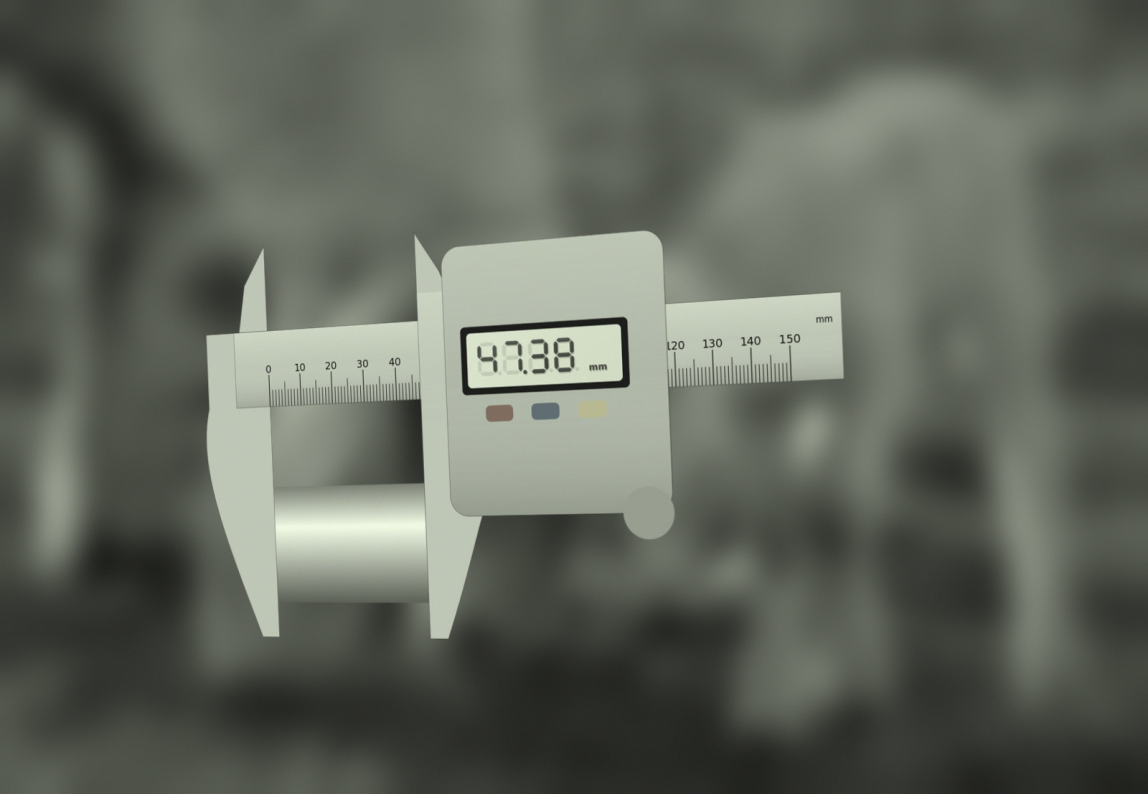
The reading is 47.38 (mm)
